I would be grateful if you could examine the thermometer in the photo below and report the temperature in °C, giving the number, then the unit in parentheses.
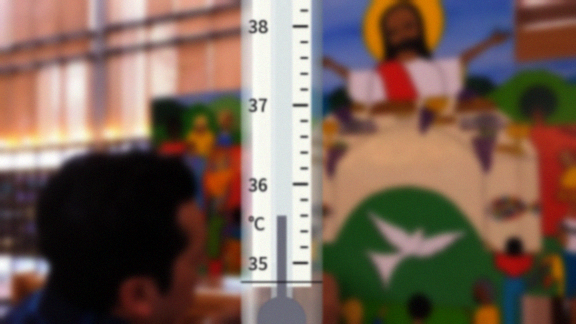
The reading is 35.6 (°C)
